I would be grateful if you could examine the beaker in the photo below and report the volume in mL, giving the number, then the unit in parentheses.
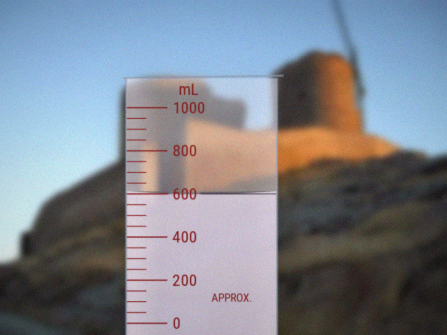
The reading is 600 (mL)
